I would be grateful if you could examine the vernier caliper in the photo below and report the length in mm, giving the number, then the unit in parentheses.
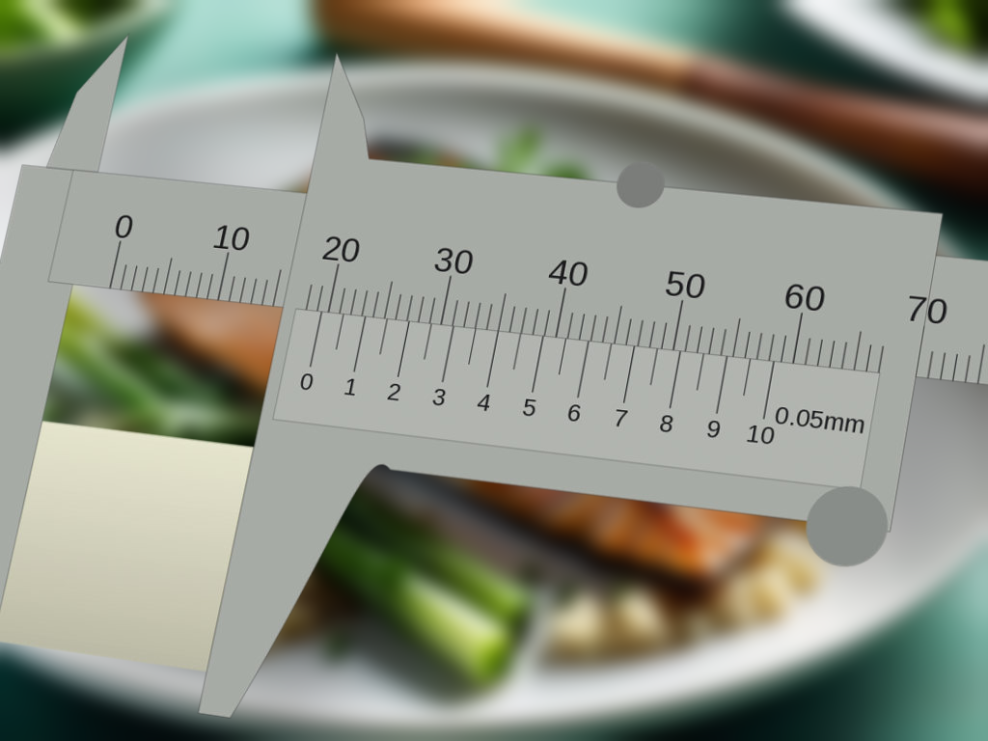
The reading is 19.4 (mm)
